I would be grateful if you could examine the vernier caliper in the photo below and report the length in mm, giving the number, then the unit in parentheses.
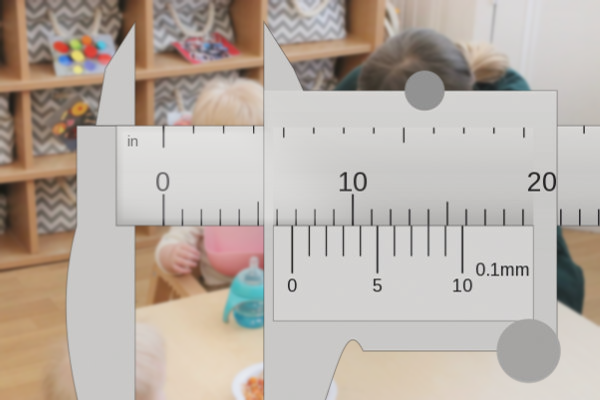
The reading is 6.8 (mm)
